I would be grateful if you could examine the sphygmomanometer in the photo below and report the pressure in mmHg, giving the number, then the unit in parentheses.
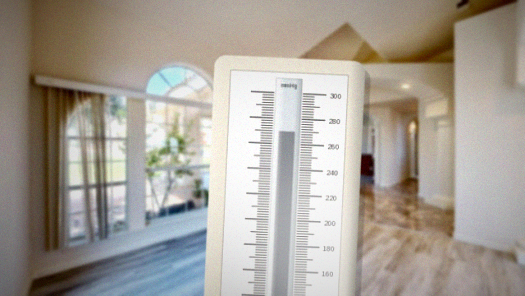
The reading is 270 (mmHg)
